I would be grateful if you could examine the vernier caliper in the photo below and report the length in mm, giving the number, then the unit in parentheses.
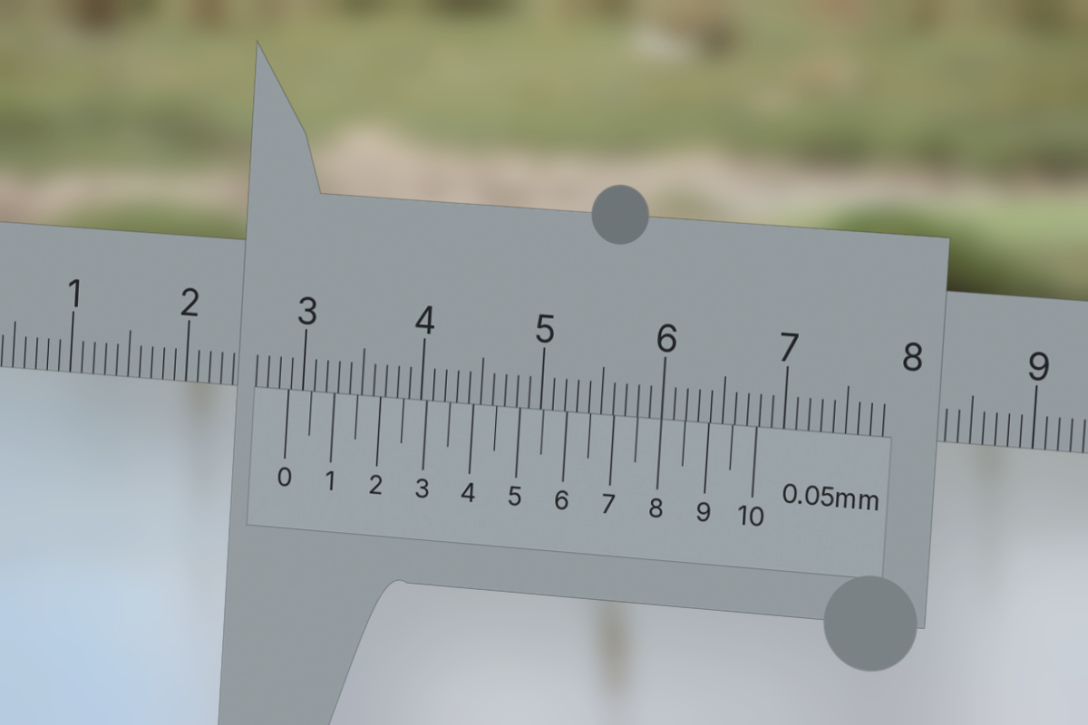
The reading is 28.8 (mm)
